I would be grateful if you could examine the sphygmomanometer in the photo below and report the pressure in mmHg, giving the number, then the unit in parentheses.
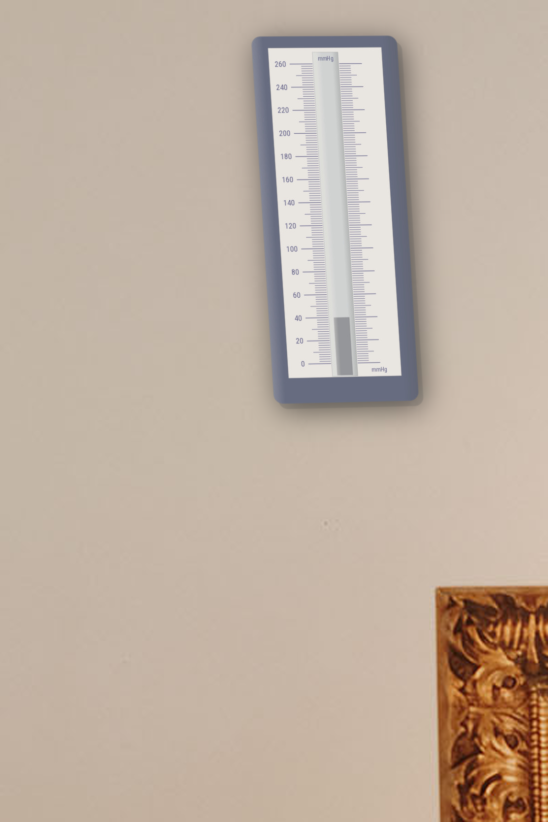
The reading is 40 (mmHg)
